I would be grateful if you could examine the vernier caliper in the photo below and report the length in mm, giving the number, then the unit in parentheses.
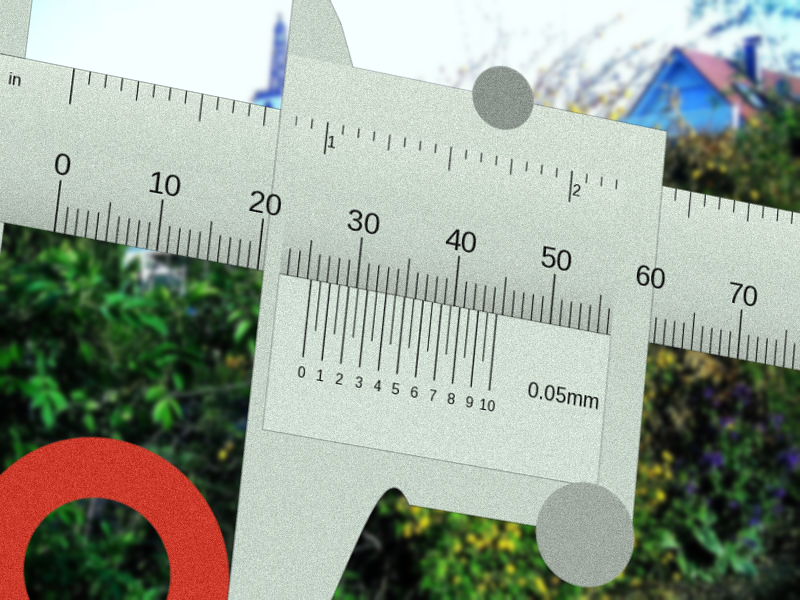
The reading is 25.4 (mm)
